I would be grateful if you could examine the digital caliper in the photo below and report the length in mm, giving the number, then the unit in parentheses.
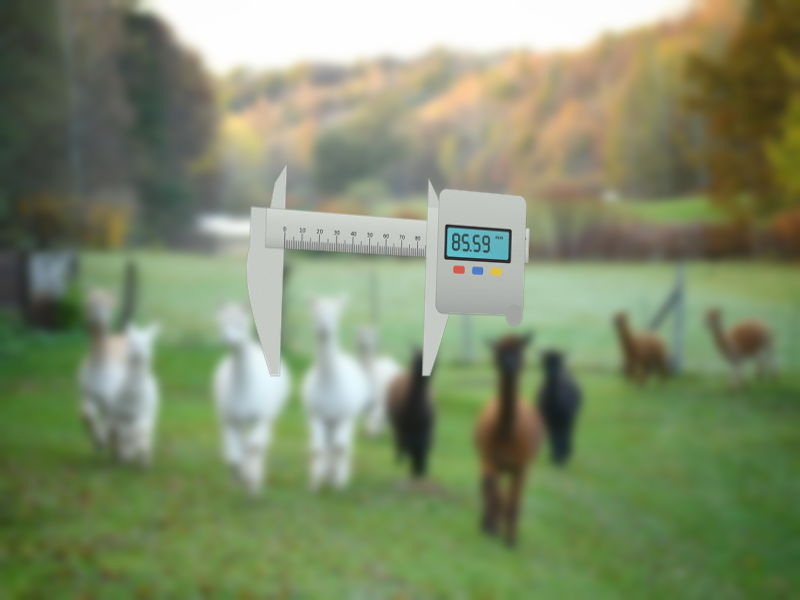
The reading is 85.59 (mm)
